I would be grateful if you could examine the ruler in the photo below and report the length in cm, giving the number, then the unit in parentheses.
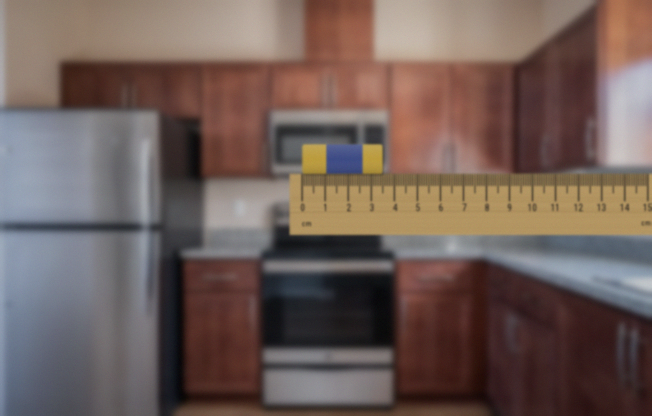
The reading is 3.5 (cm)
